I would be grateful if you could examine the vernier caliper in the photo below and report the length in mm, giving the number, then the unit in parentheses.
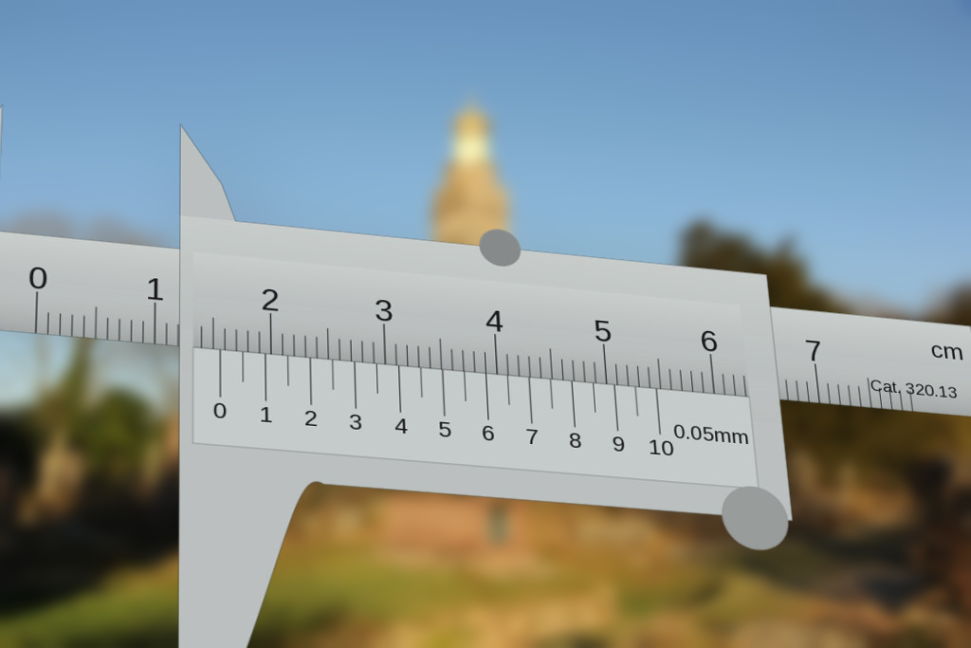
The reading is 15.6 (mm)
